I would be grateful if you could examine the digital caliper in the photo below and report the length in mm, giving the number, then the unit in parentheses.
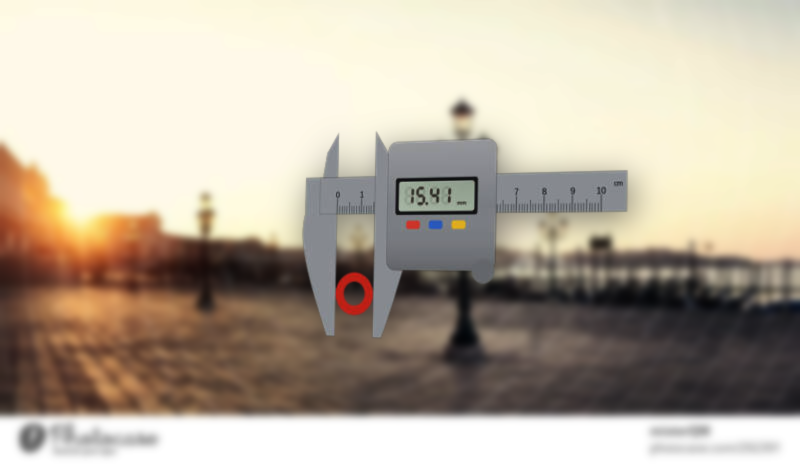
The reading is 15.41 (mm)
